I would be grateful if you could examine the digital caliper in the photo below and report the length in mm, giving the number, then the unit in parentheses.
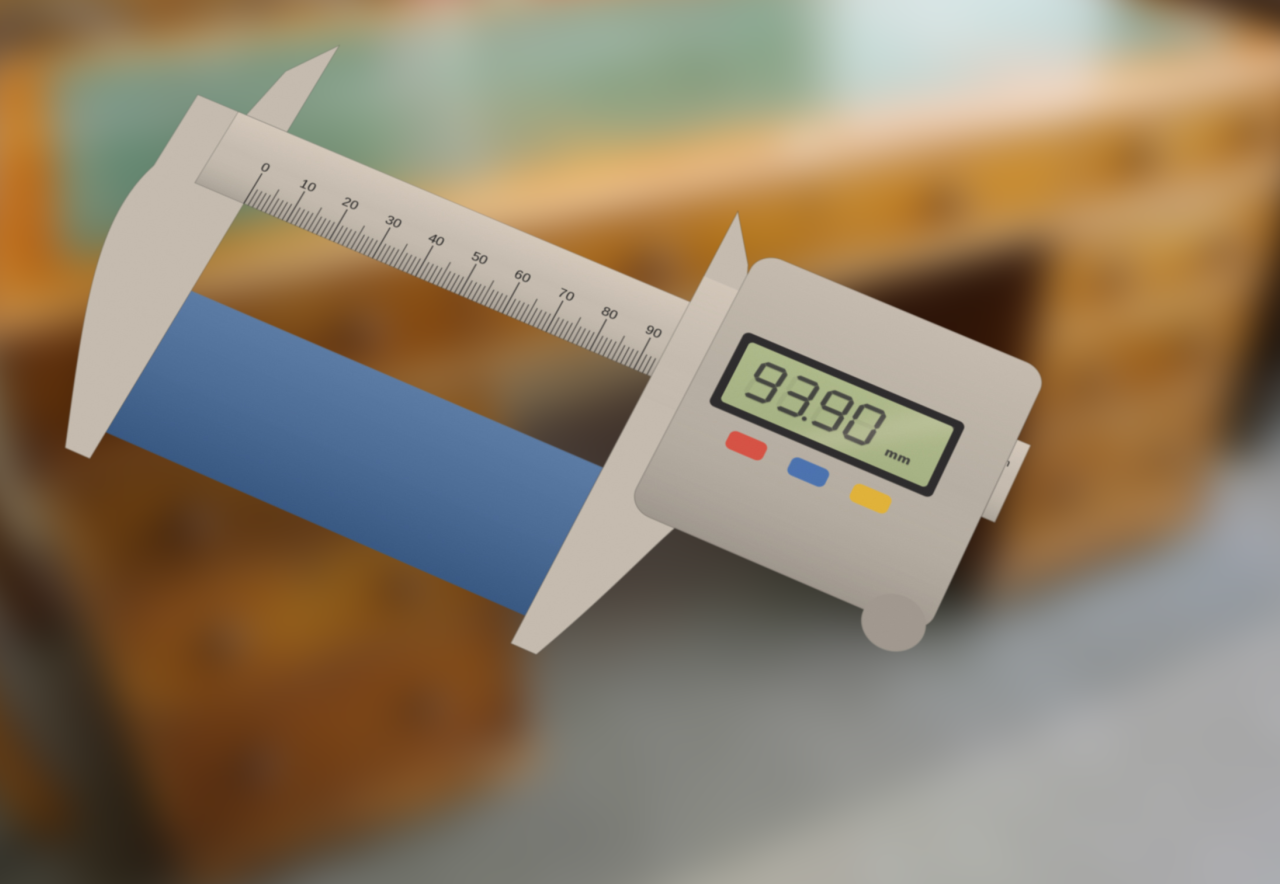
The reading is 93.90 (mm)
